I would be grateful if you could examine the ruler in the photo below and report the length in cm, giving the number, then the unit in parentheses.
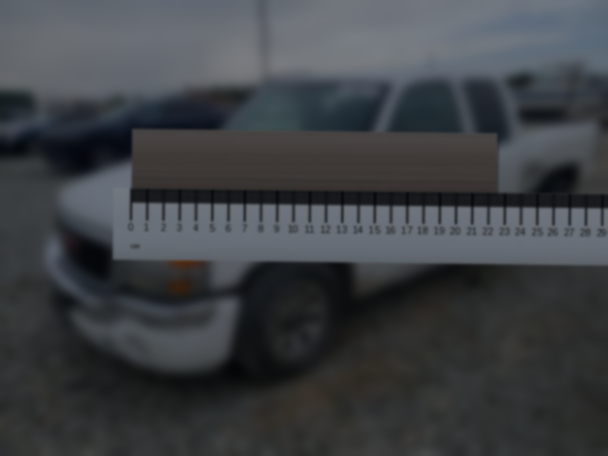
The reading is 22.5 (cm)
